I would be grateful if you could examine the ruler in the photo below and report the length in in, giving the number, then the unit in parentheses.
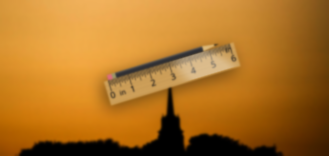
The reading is 5.5 (in)
